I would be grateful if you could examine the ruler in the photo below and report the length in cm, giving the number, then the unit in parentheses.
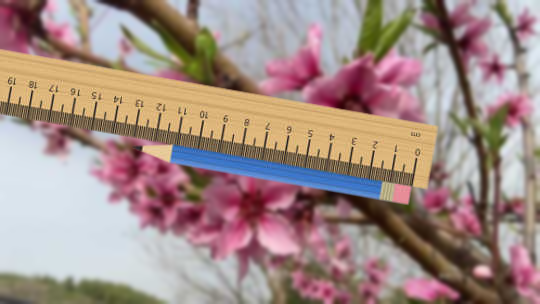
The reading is 13 (cm)
